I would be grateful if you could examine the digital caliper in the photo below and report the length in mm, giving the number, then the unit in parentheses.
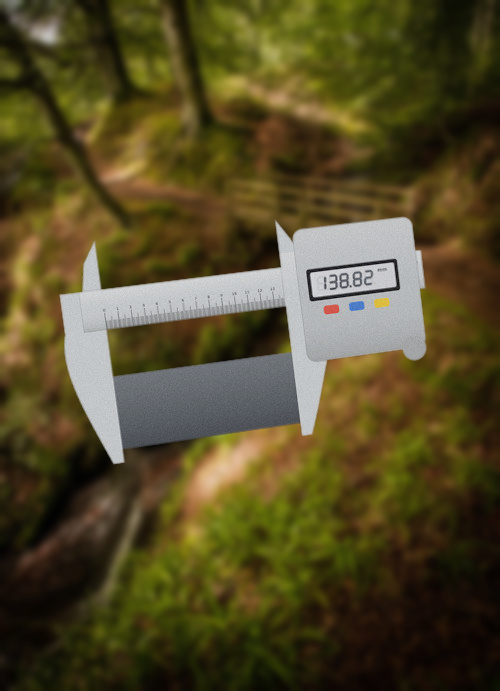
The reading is 138.82 (mm)
